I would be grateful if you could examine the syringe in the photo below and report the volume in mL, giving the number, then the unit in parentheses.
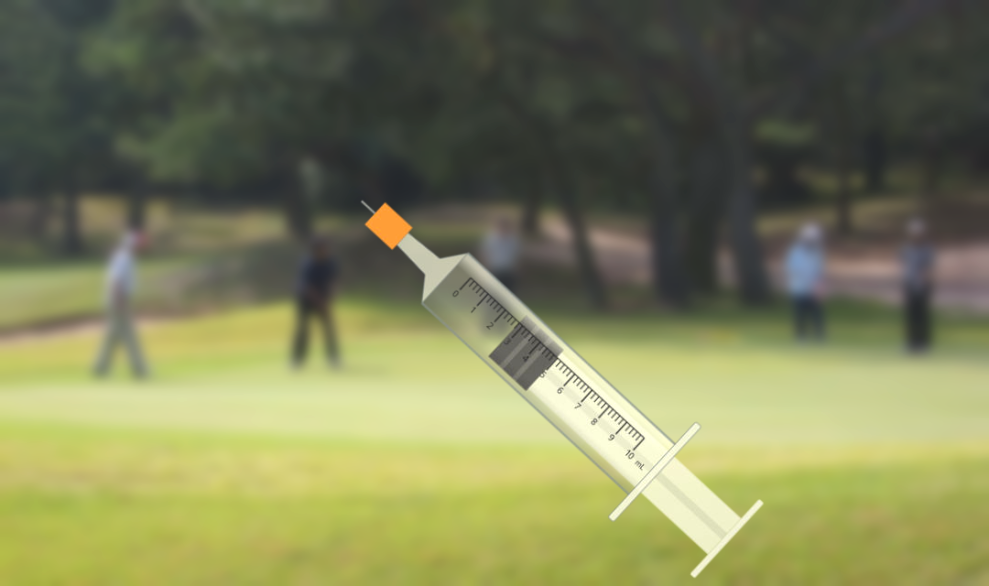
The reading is 2.8 (mL)
